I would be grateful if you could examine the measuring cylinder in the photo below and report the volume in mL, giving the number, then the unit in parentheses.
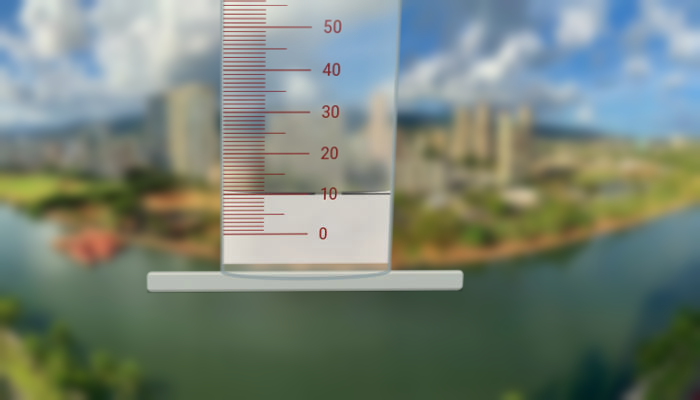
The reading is 10 (mL)
